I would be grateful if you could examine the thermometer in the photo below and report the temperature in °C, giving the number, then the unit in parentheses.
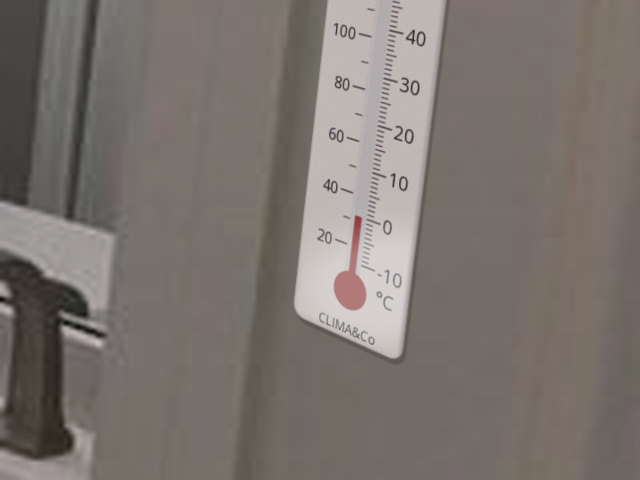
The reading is 0 (°C)
